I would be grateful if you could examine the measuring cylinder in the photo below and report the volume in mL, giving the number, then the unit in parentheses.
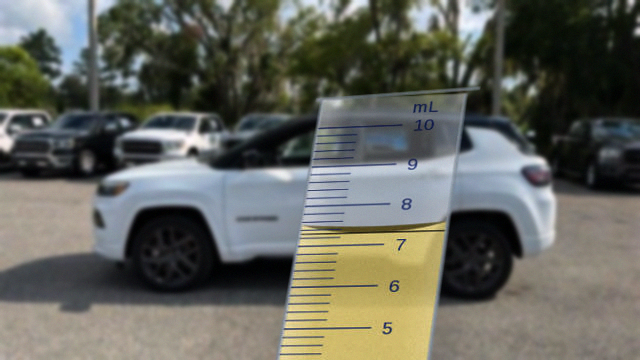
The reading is 7.3 (mL)
